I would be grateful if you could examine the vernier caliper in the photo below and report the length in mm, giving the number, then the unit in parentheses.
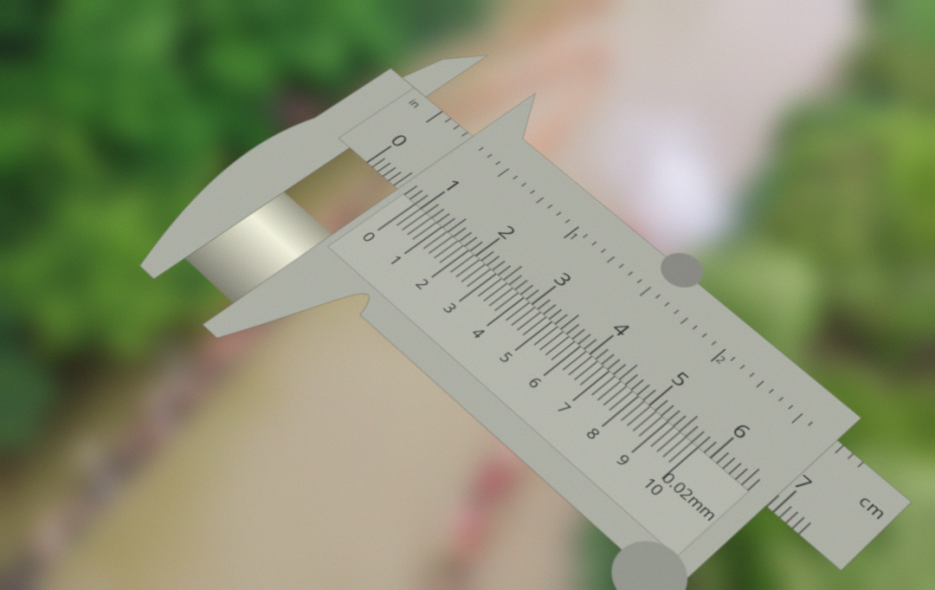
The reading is 9.0 (mm)
